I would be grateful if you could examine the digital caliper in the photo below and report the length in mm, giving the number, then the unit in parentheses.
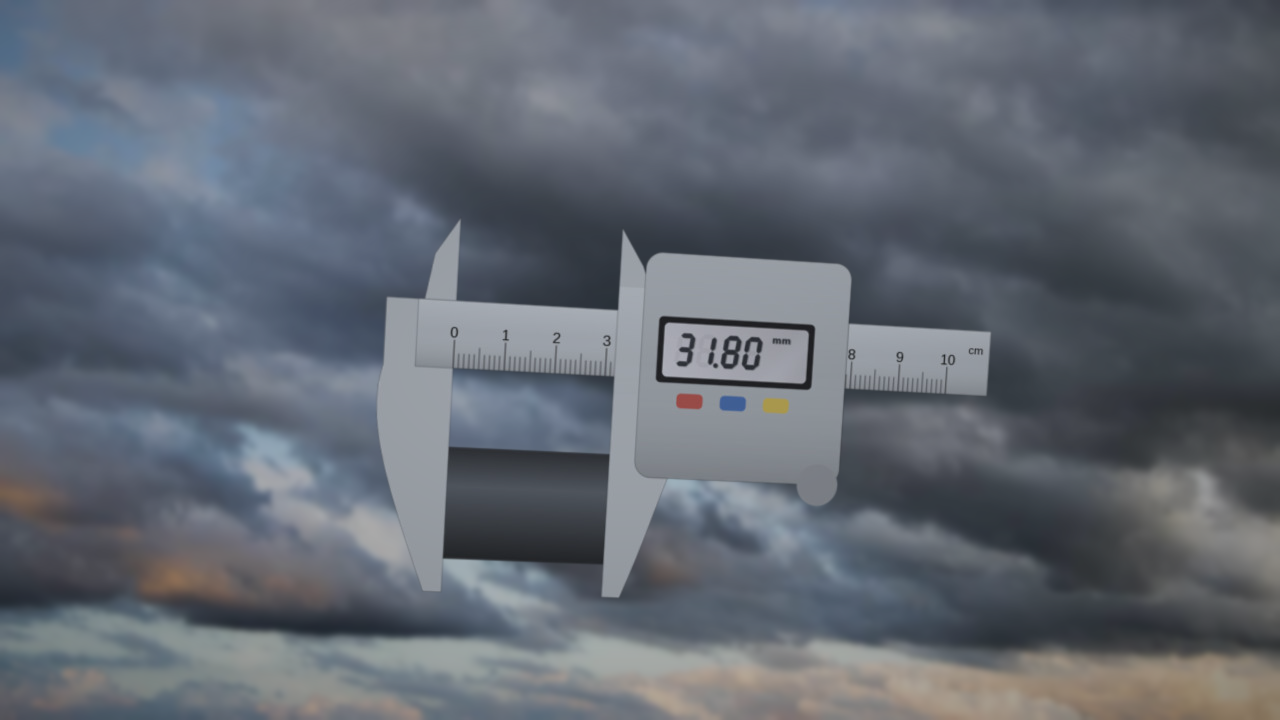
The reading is 31.80 (mm)
